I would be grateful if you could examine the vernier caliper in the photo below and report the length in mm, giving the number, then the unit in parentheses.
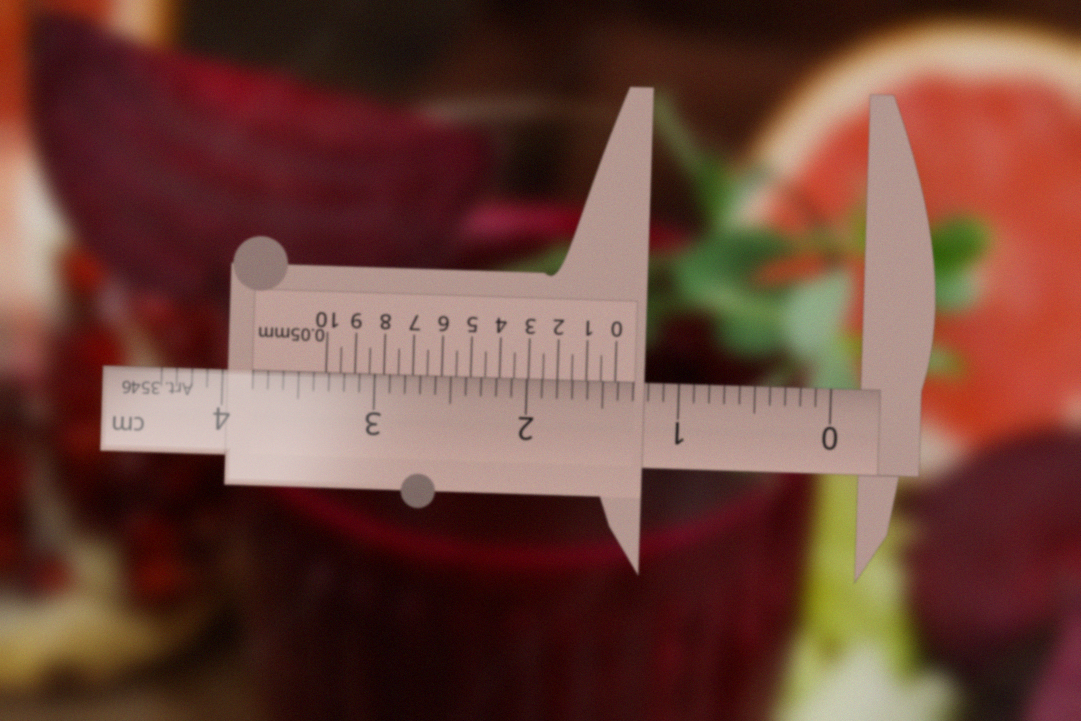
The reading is 14.2 (mm)
